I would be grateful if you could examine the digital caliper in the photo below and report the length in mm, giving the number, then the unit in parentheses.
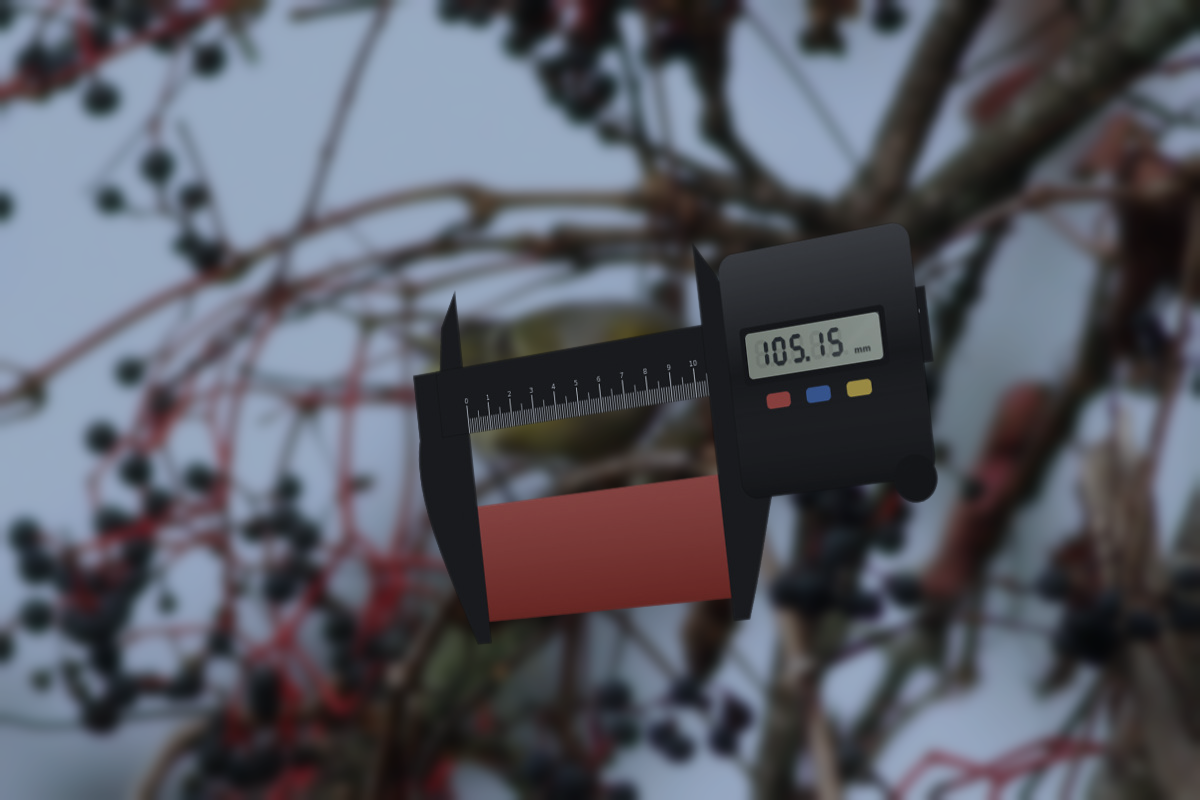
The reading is 105.15 (mm)
